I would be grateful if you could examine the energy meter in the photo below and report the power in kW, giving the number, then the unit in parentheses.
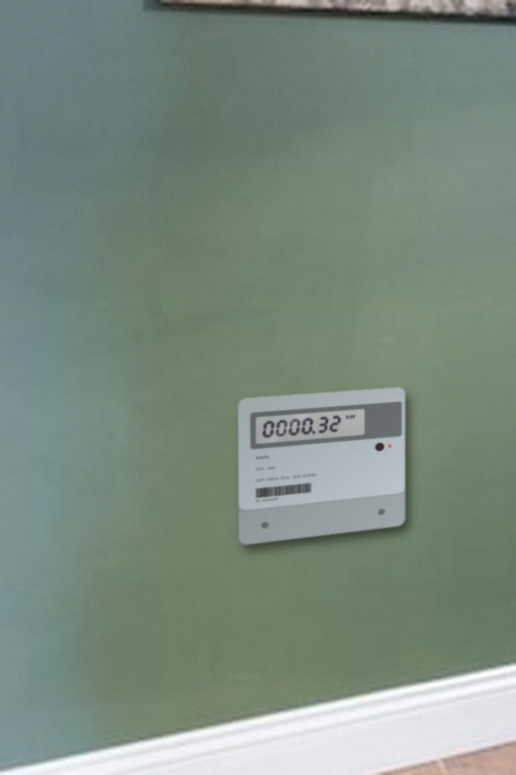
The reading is 0.32 (kW)
